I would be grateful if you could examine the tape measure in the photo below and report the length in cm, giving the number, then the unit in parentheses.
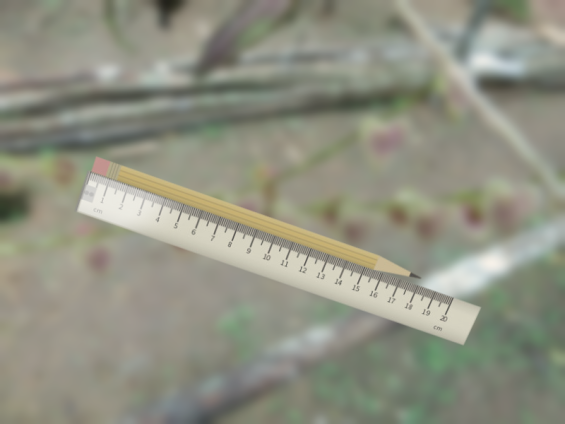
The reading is 18 (cm)
